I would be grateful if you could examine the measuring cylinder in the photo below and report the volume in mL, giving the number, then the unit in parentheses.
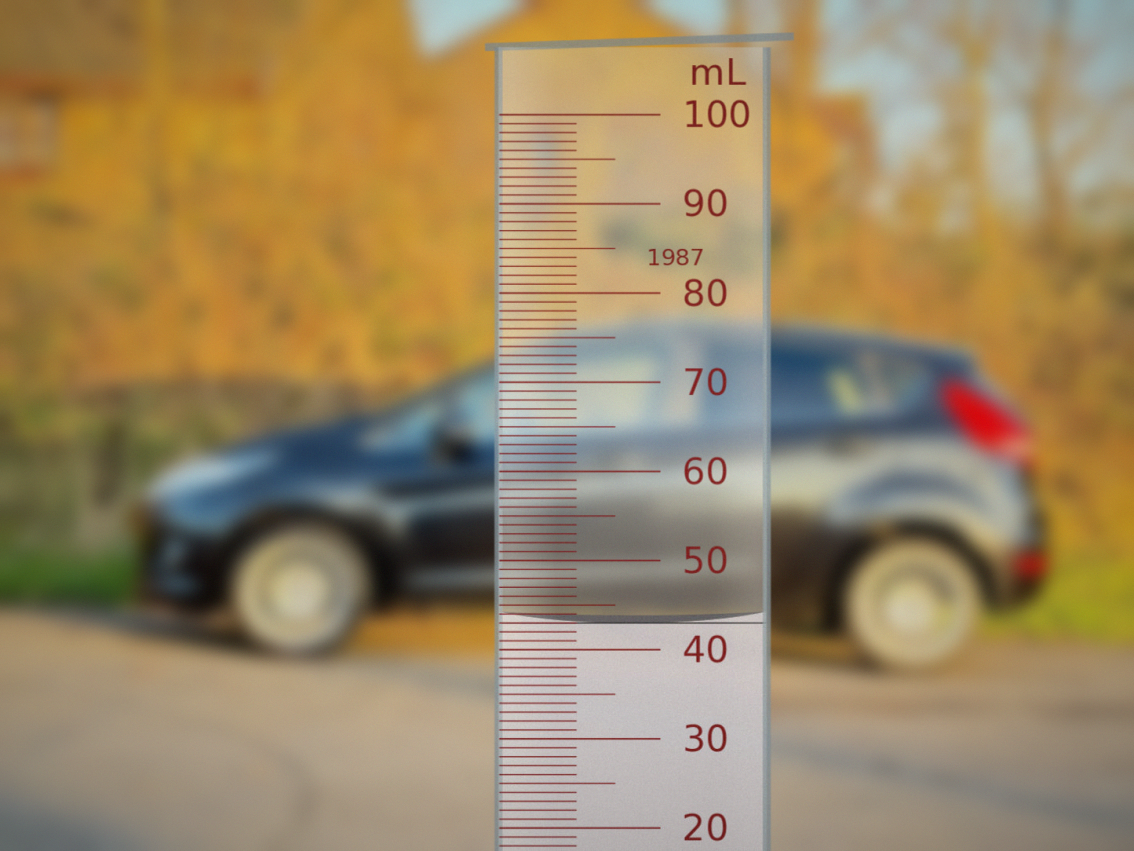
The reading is 43 (mL)
